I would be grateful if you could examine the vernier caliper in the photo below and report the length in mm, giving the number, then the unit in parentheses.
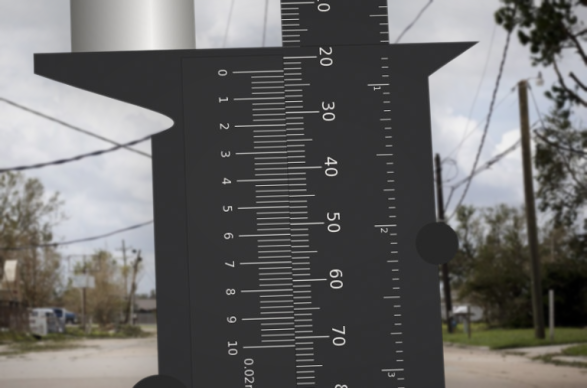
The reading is 22.4 (mm)
